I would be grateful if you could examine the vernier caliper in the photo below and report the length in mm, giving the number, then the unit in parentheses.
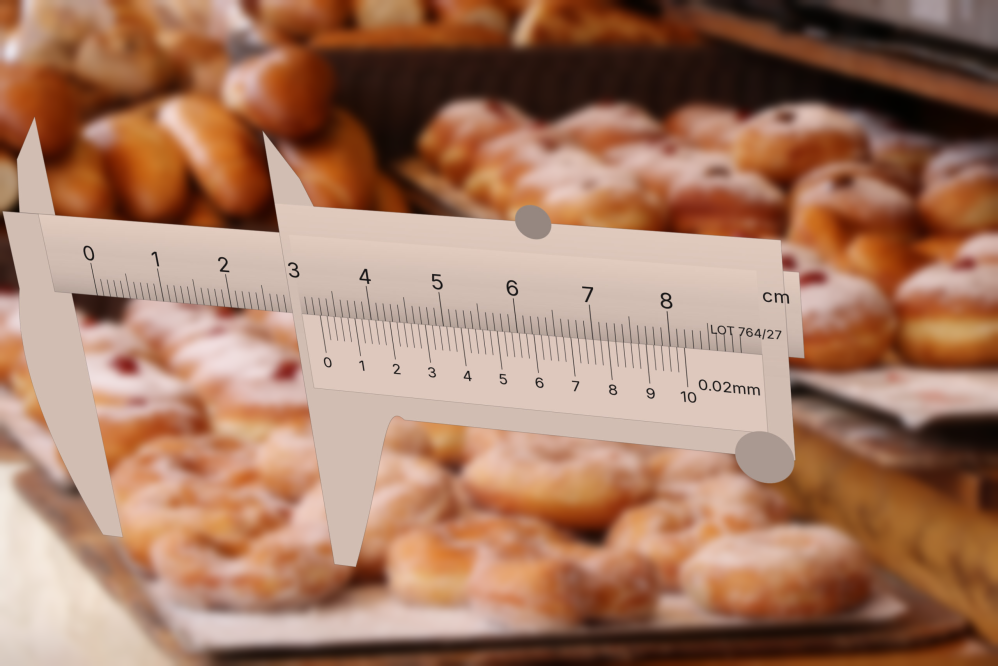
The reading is 32.8 (mm)
